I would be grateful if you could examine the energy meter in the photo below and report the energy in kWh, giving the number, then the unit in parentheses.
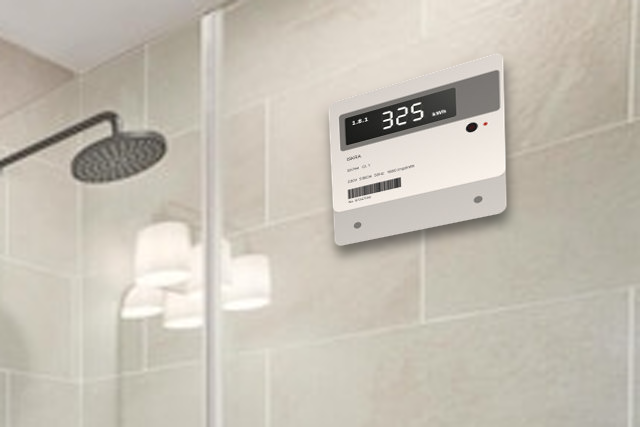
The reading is 325 (kWh)
